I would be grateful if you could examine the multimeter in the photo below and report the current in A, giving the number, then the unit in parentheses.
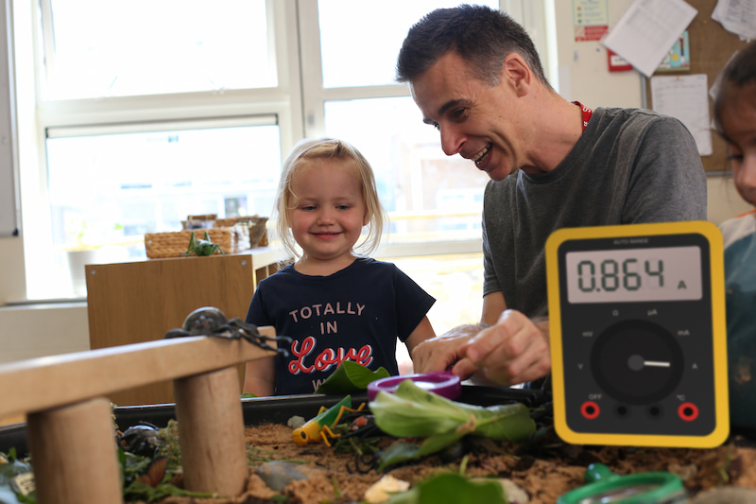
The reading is 0.864 (A)
